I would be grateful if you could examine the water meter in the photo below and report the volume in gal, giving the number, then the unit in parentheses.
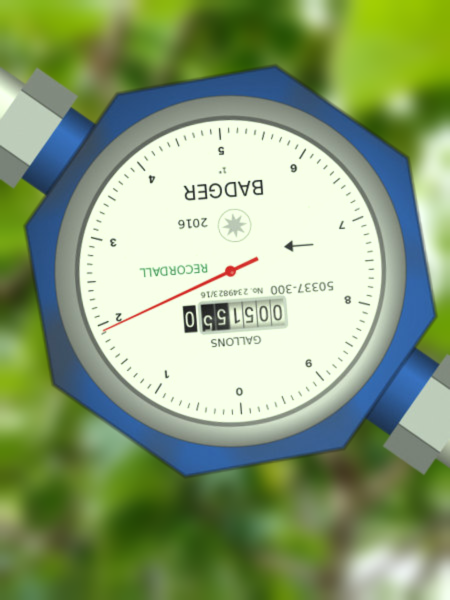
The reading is 51551.9 (gal)
